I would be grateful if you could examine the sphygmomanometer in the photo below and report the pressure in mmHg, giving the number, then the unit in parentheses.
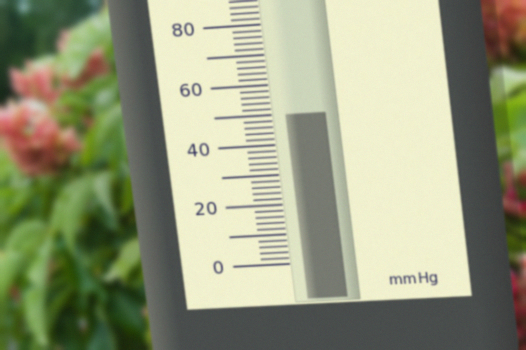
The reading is 50 (mmHg)
